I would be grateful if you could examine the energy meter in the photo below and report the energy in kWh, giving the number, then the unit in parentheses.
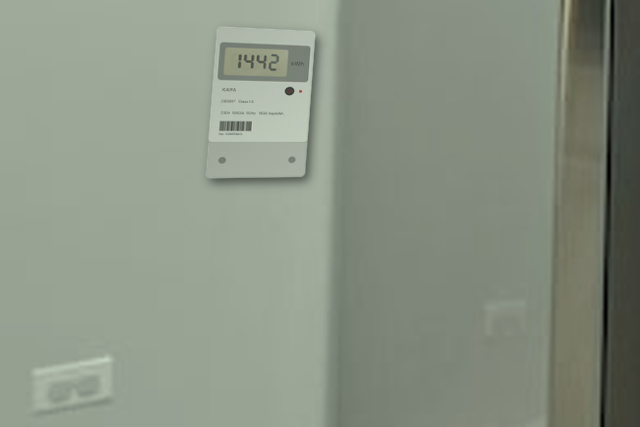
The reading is 1442 (kWh)
